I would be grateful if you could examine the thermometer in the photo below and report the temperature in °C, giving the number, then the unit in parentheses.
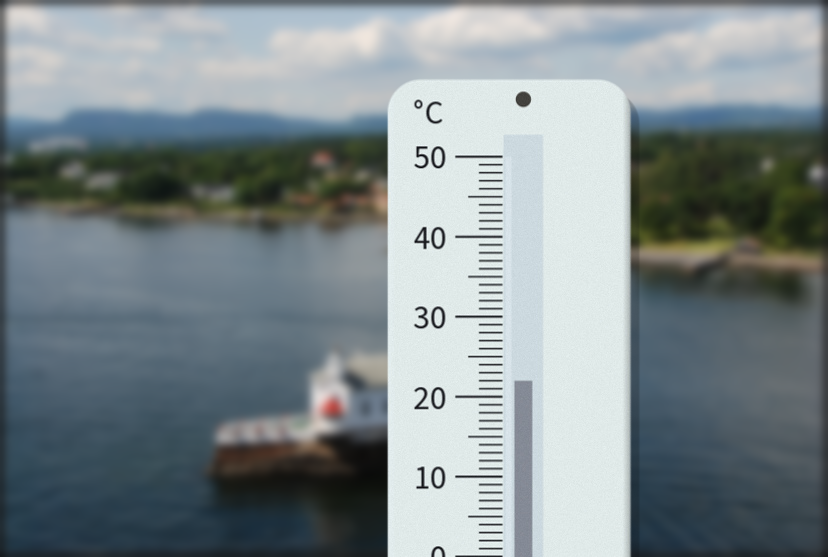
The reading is 22 (°C)
